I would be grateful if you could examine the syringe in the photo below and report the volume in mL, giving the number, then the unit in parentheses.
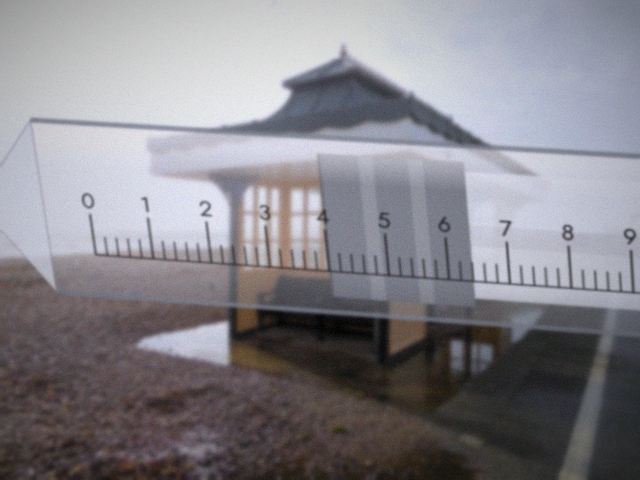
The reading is 4 (mL)
